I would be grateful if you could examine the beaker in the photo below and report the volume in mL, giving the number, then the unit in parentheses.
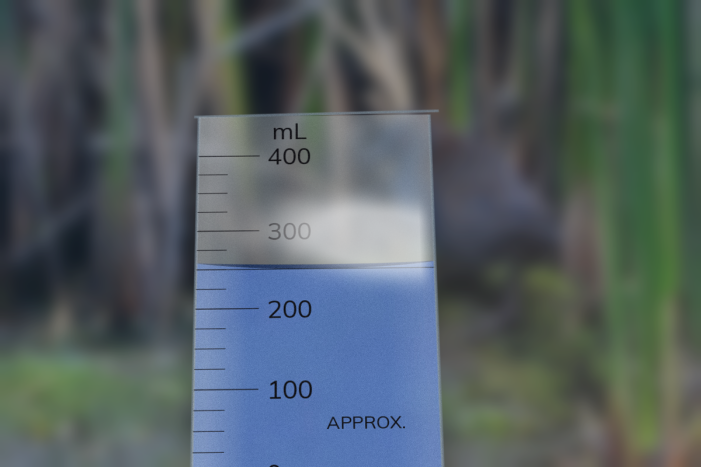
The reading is 250 (mL)
